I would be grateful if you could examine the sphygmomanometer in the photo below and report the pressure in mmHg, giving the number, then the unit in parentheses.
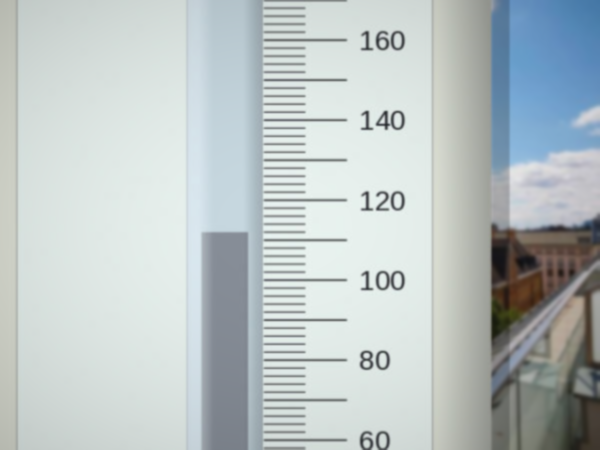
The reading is 112 (mmHg)
